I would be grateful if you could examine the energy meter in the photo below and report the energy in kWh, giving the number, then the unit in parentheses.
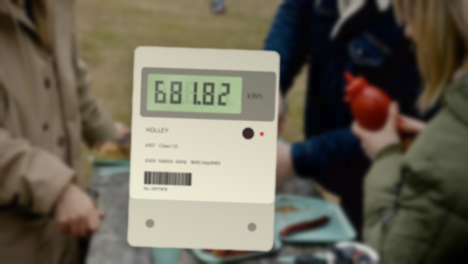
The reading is 681.82 (kWh)
